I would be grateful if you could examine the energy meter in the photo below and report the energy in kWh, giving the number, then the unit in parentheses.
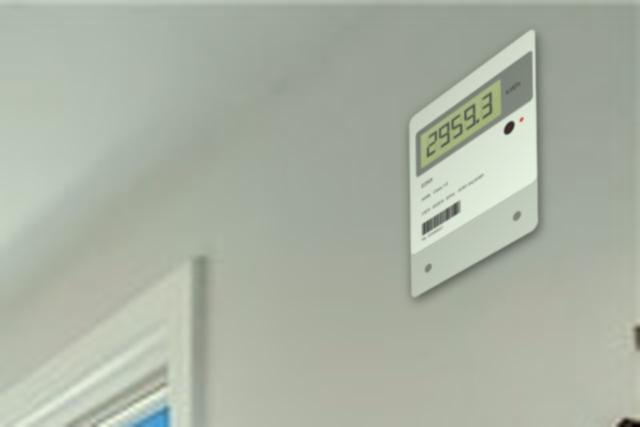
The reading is 2959.3 (kWh)
